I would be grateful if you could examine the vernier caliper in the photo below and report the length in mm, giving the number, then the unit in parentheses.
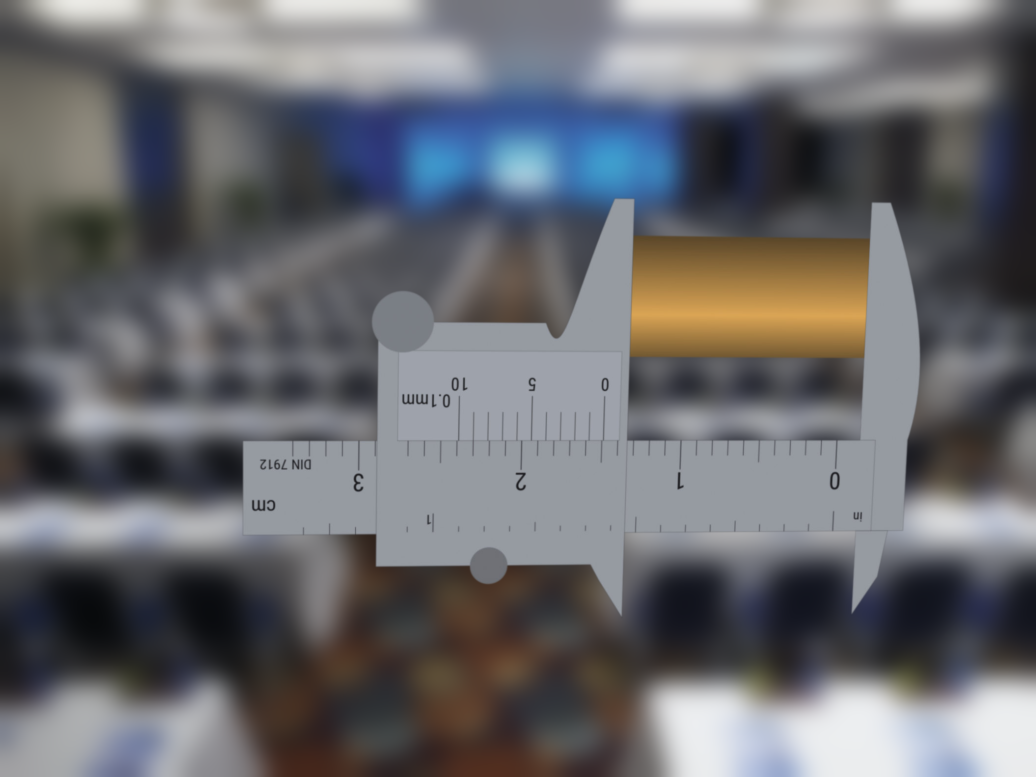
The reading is 14.9 (mm)
